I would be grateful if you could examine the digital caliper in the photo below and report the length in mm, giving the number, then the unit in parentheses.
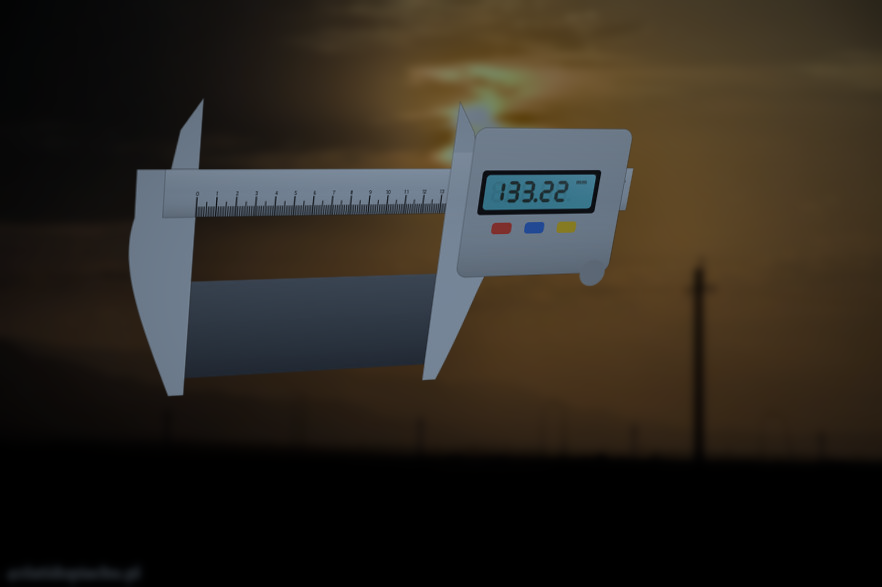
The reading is 133.22 (mm)
